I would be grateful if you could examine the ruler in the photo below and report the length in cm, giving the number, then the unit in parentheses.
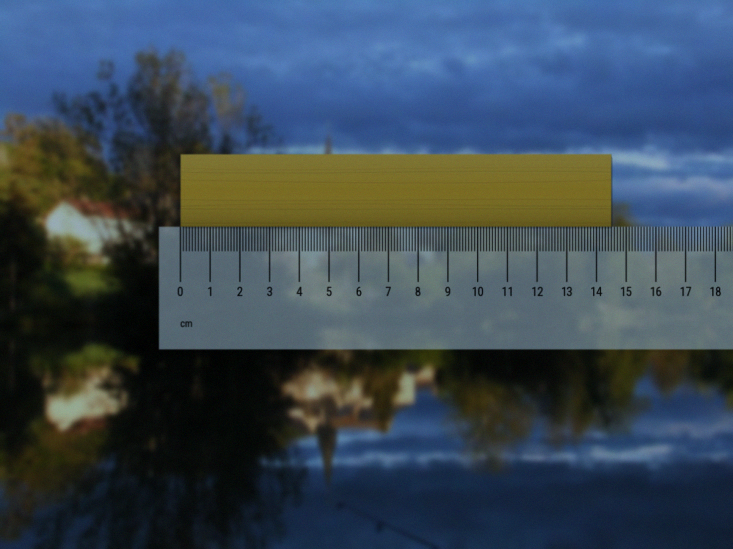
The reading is 14.5 (cm)
